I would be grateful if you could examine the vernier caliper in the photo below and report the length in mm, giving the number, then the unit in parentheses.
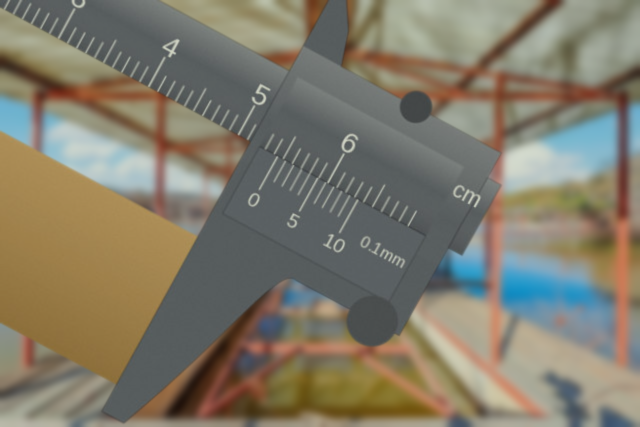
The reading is 54.4 (mm)
